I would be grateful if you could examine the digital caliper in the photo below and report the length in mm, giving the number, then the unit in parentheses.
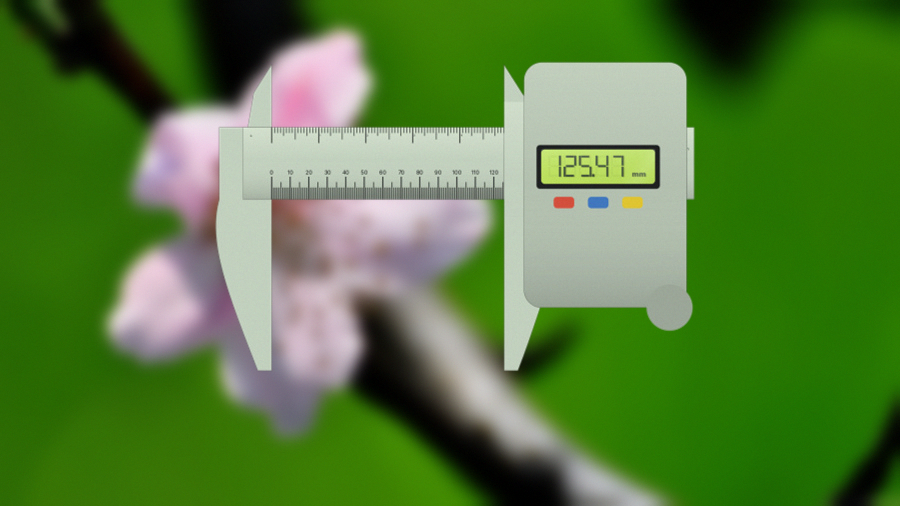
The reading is 125.47 (mm)
